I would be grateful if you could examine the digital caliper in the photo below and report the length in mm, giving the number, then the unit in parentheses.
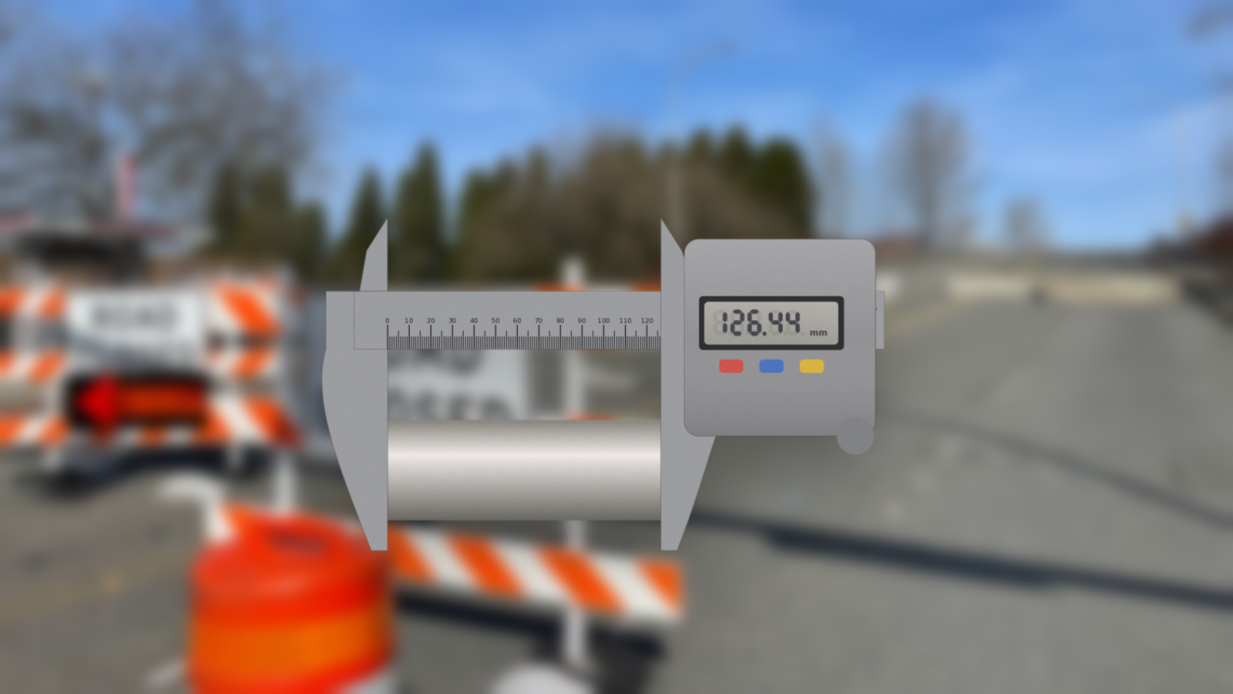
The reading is 126.44 (mm)
